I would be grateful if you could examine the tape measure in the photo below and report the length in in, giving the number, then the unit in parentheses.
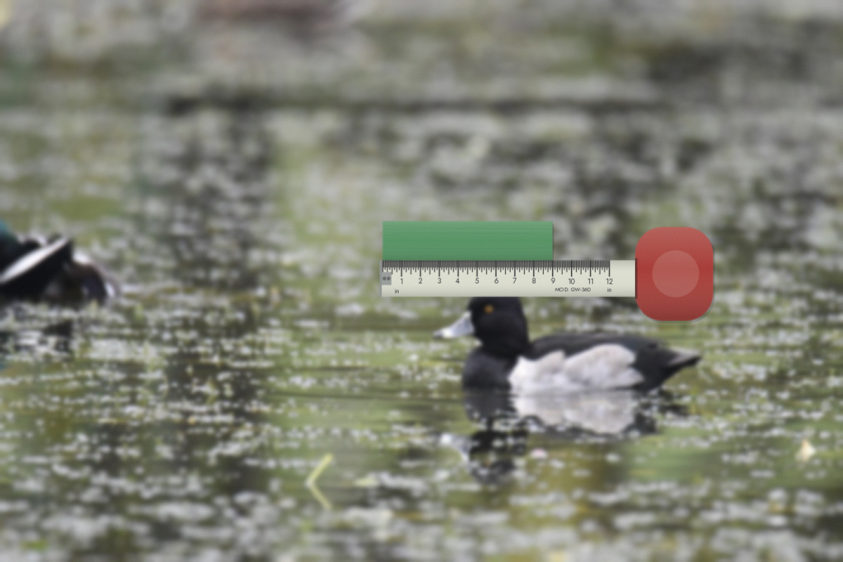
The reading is 9 (in)
